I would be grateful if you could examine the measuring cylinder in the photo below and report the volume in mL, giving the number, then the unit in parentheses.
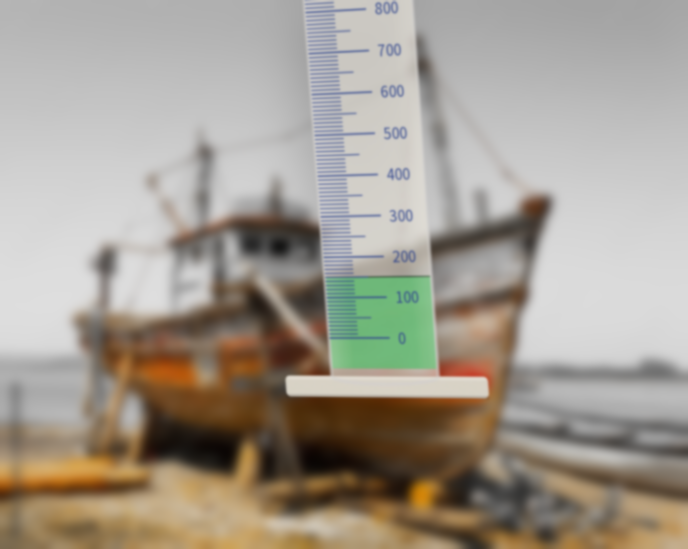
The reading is 150 (mL)
